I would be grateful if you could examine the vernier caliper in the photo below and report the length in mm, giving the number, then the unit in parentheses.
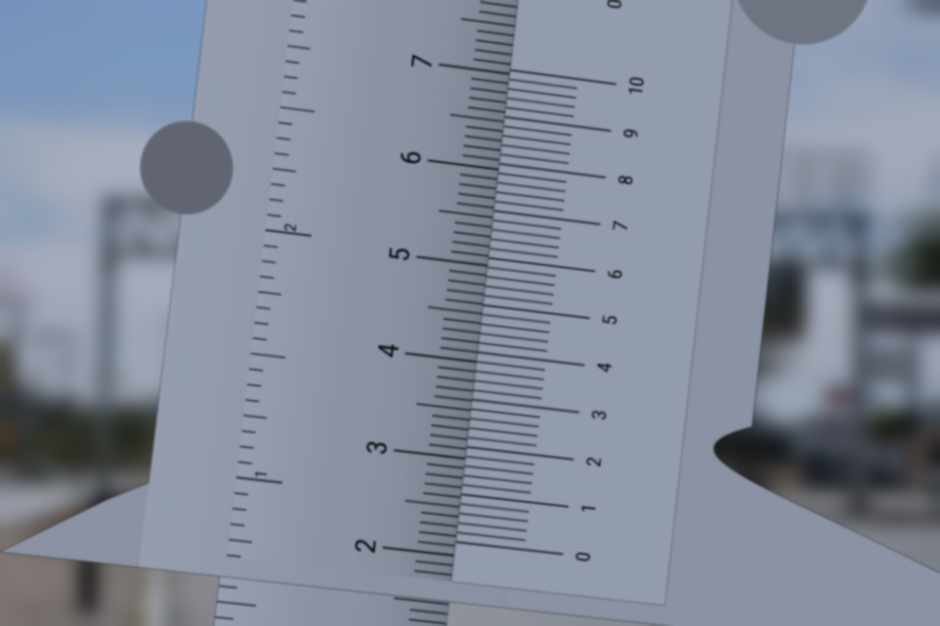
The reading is 21.4 (mm)
